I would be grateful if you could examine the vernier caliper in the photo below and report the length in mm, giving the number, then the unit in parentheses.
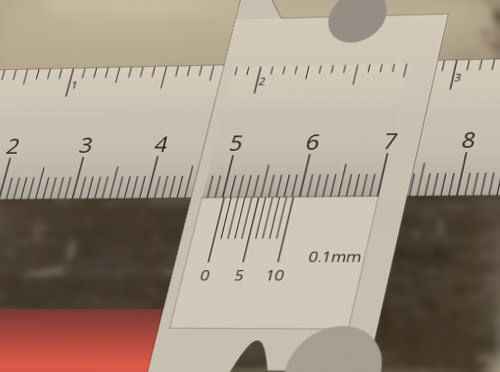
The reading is 50.2 (mm)
